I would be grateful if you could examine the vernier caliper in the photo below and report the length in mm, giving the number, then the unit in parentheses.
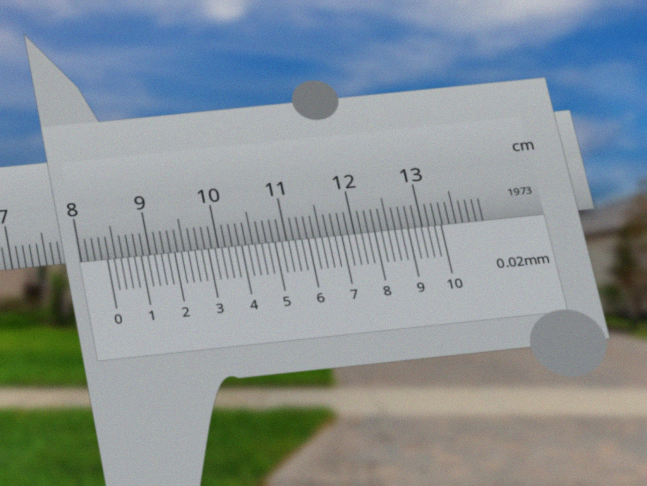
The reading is 83.8 (mm)
